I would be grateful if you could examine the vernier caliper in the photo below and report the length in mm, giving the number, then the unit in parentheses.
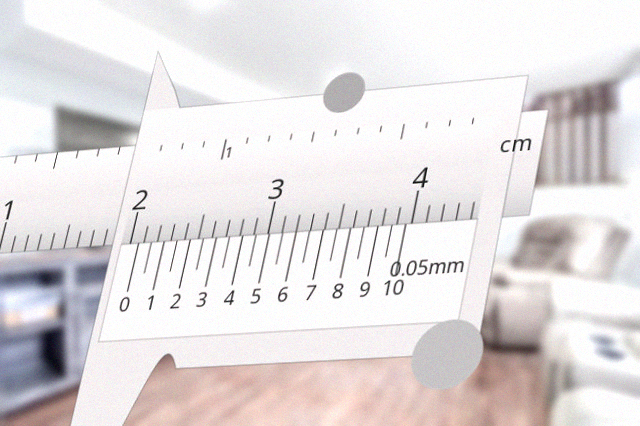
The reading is 20.6 (mm)
